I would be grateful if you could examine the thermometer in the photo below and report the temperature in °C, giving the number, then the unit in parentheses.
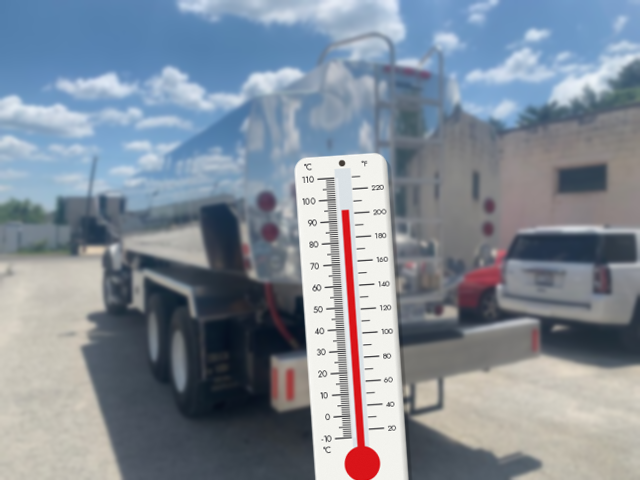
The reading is 95 (°C)
